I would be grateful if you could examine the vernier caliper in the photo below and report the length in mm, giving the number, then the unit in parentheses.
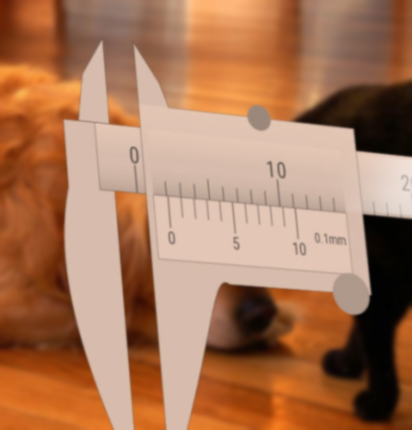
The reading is 2.1 (mm)
